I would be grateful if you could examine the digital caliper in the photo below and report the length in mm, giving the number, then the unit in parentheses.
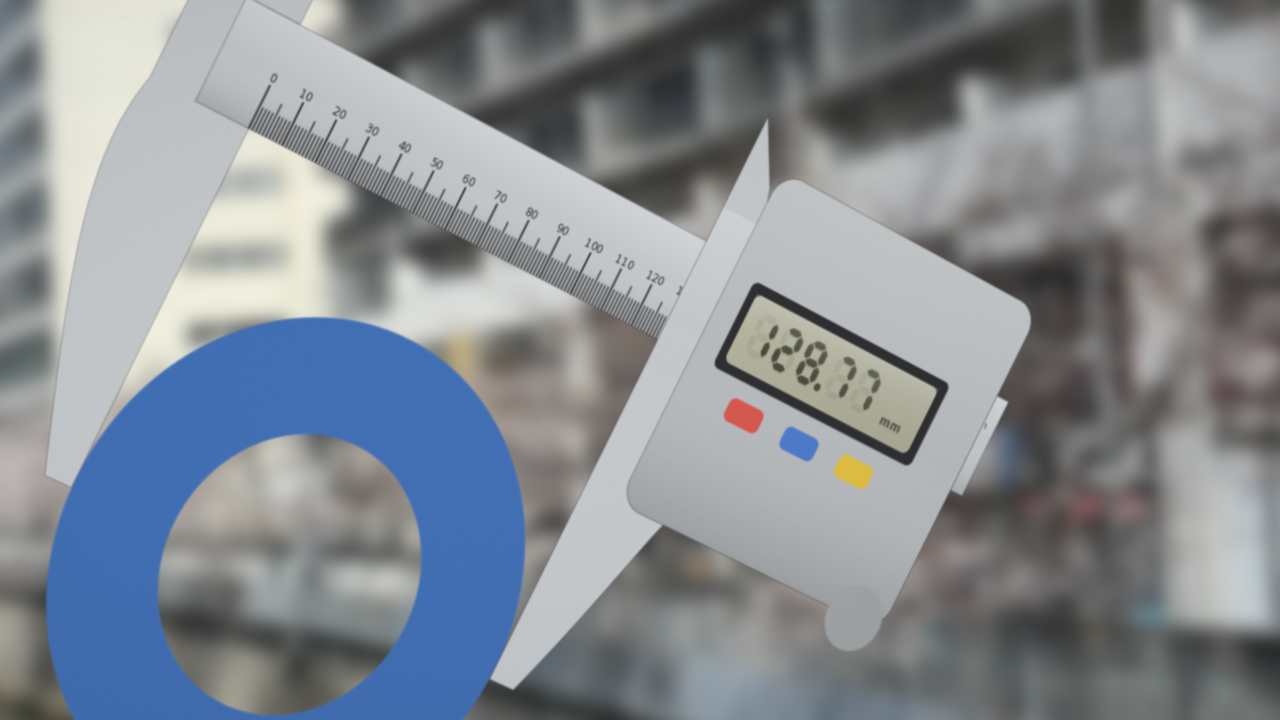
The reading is 128.77 (mm)
